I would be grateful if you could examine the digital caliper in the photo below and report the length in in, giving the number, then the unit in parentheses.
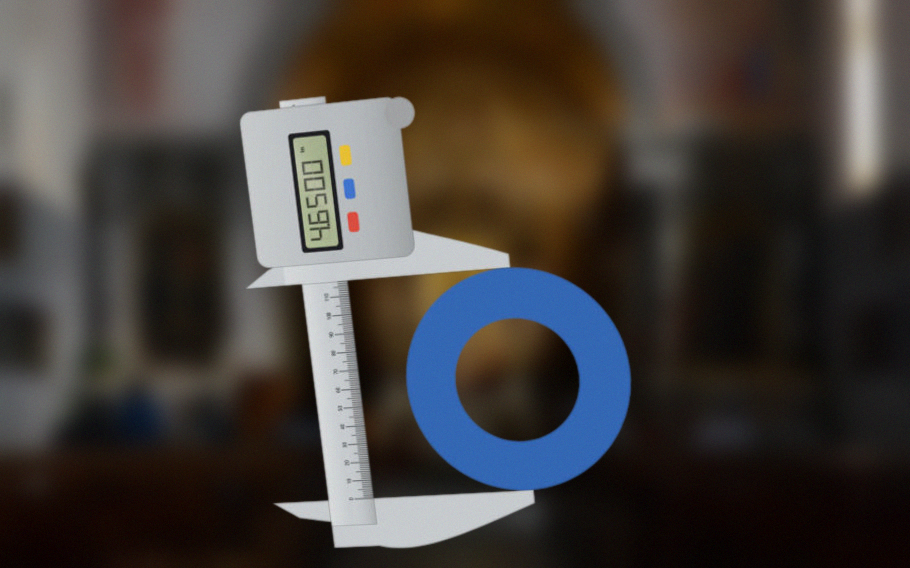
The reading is 4.6500 (in)
